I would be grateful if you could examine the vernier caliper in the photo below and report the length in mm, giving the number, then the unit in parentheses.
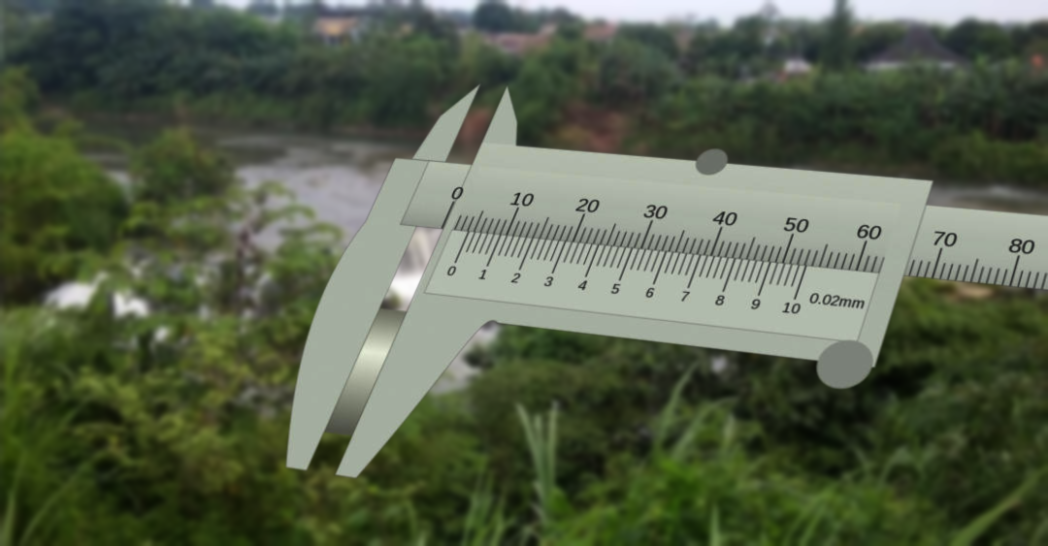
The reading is 4.2 (mm)
